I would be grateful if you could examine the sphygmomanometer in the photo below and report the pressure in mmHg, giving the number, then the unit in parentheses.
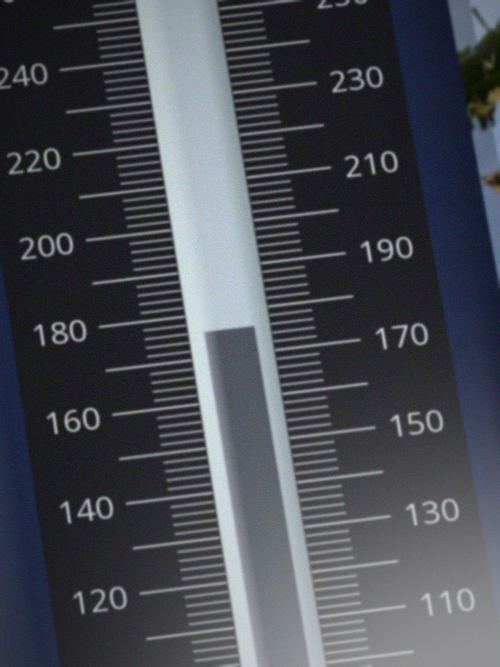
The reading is 176 (mmHg)
